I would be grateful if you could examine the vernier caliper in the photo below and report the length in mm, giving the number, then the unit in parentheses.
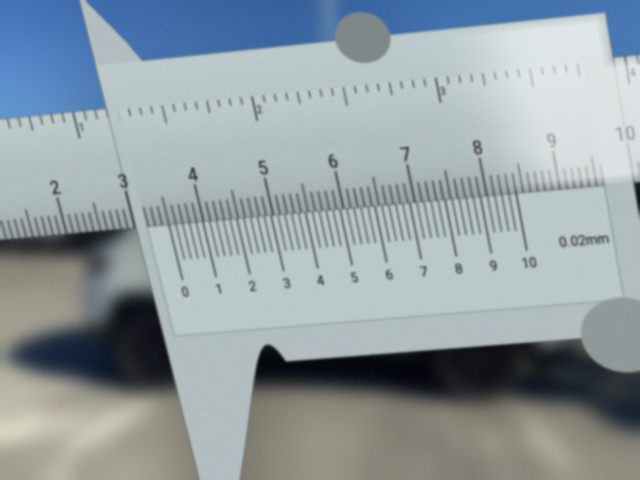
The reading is 35.0 (mm)
